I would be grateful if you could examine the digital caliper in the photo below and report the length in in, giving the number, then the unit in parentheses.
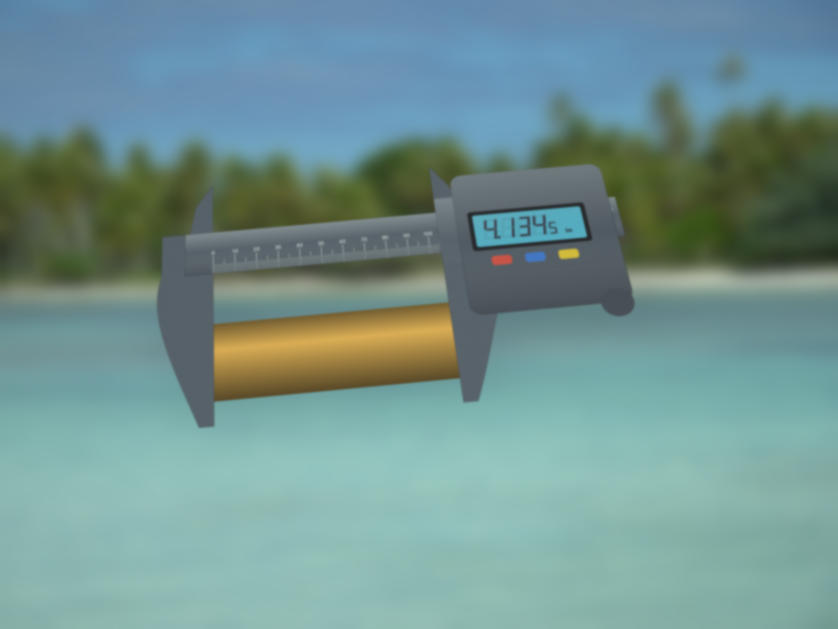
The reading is 4.1345 (in)
